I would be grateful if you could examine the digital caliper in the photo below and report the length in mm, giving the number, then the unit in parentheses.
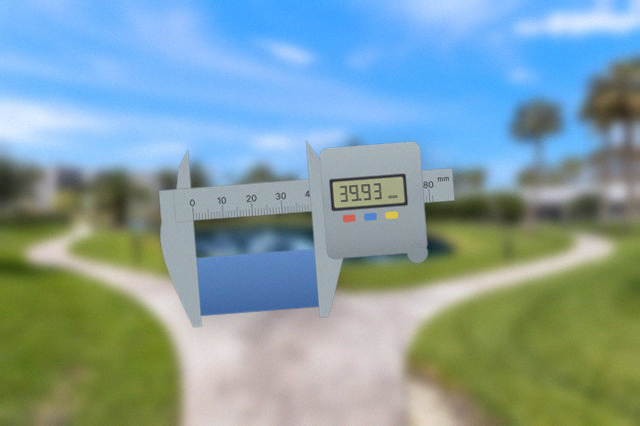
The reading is 39.93 (mm)
